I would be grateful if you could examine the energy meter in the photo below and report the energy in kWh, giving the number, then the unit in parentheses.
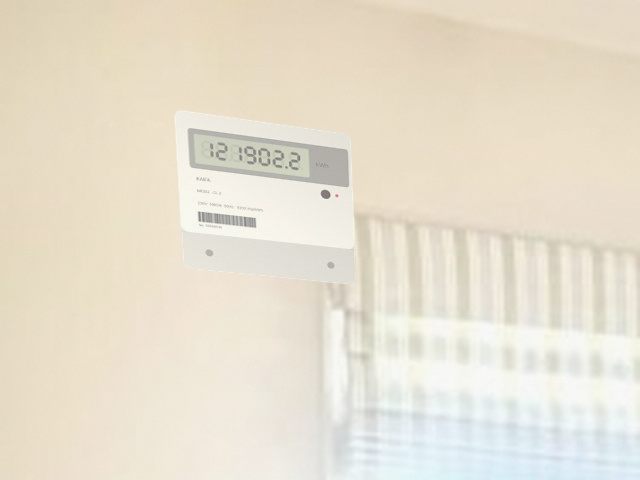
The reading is 121902.2 (kWh)
